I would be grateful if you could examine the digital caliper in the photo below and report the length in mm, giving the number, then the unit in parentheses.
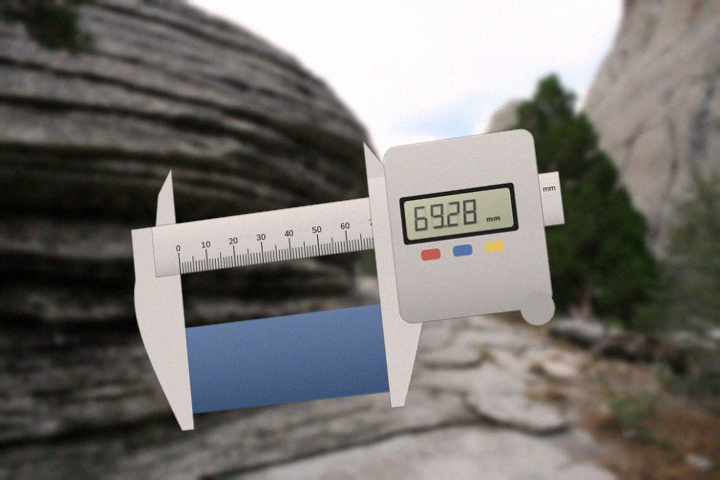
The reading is 69.28 (mm)
